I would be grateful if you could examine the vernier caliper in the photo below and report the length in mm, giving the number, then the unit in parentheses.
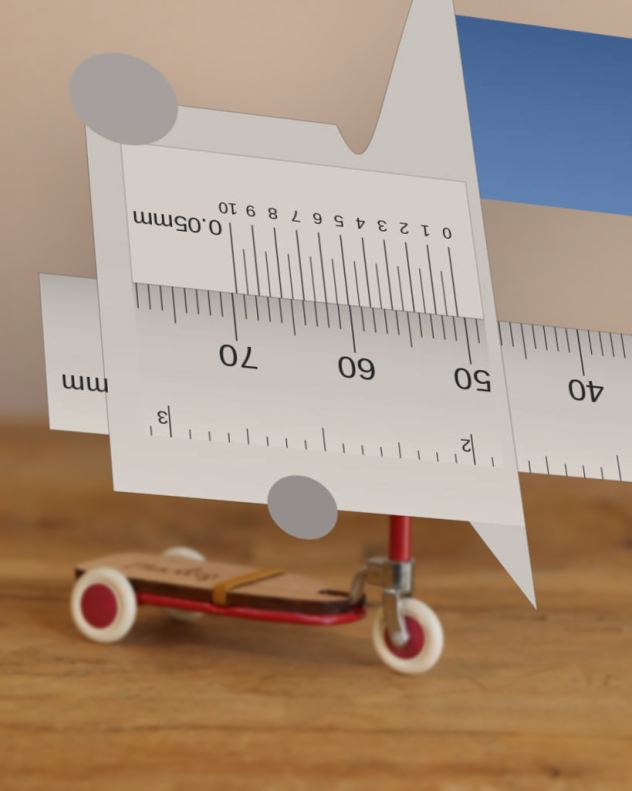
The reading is 50.6 (mm)
